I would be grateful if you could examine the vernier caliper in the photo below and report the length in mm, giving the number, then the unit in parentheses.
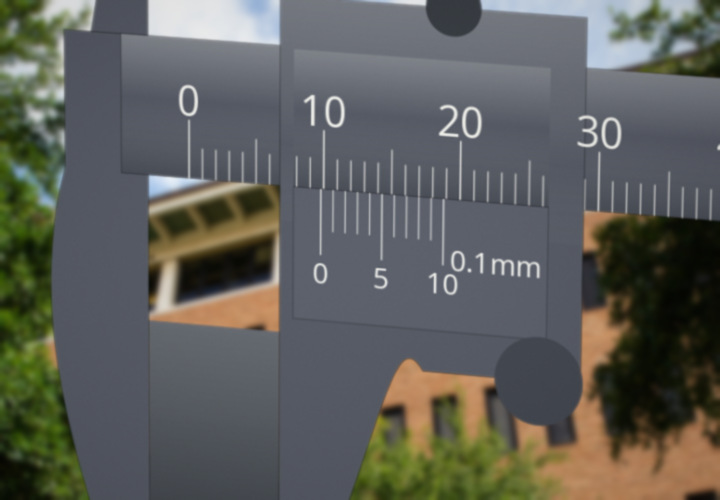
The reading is 9.8 (mm)
